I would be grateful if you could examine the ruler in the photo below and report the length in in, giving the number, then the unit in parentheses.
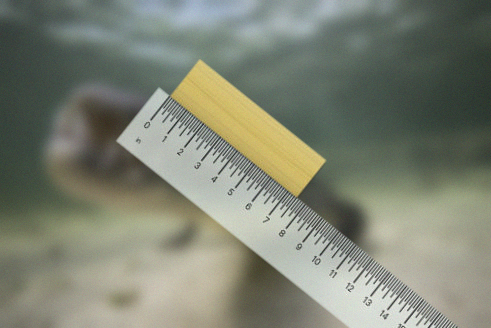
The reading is 7.5 (in)
